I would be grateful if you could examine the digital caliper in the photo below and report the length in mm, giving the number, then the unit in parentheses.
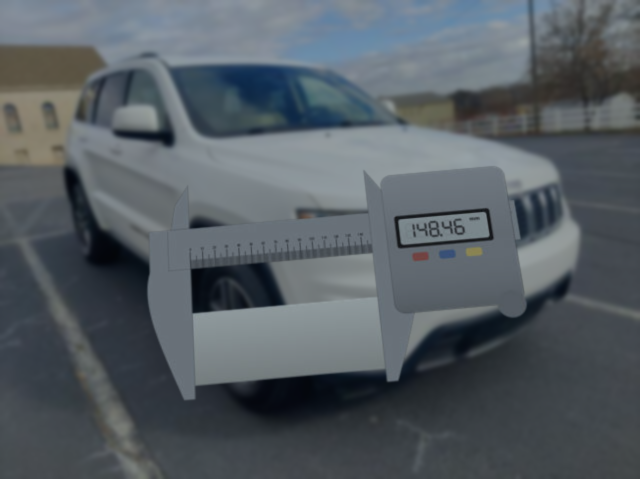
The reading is 148.46 (mm)
